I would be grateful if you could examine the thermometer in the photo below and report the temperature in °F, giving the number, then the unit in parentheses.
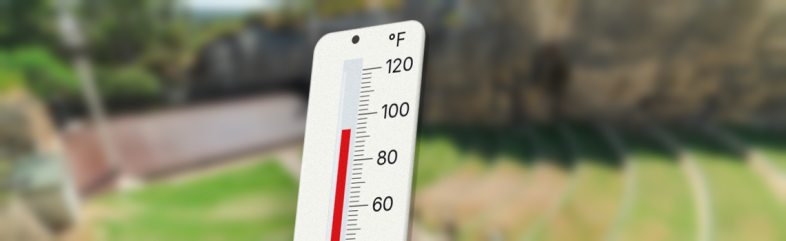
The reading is 94 (°F)
